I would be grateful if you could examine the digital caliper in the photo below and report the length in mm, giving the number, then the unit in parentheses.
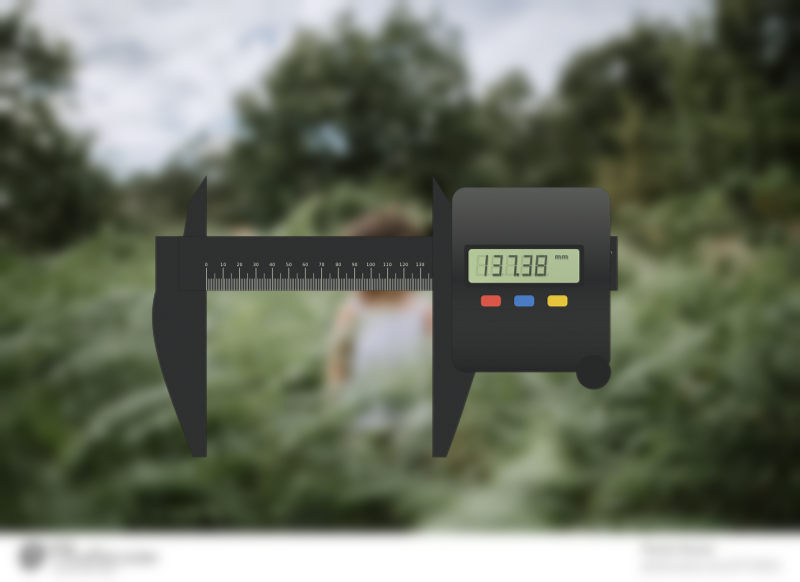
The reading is 137.38 (mm)
